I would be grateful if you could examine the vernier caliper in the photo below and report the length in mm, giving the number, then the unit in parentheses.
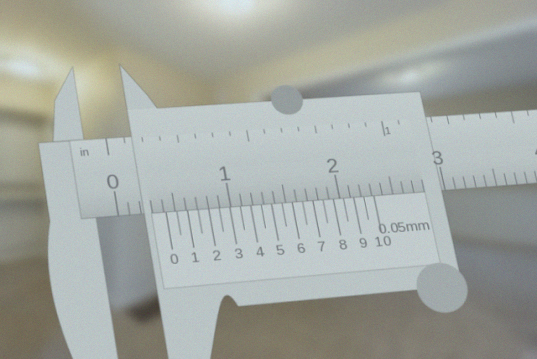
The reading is 4.2 (mm)
